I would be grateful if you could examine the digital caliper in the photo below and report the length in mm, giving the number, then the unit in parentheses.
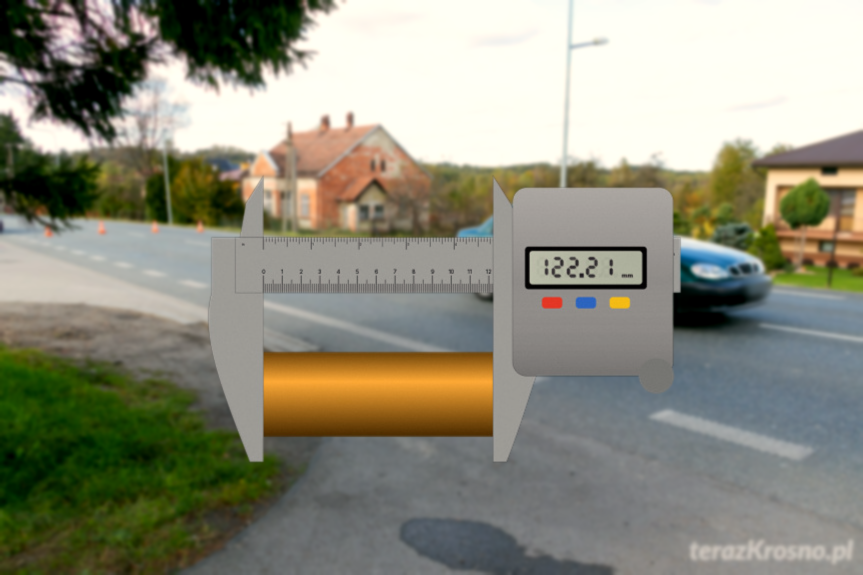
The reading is 122.21 (mm)
